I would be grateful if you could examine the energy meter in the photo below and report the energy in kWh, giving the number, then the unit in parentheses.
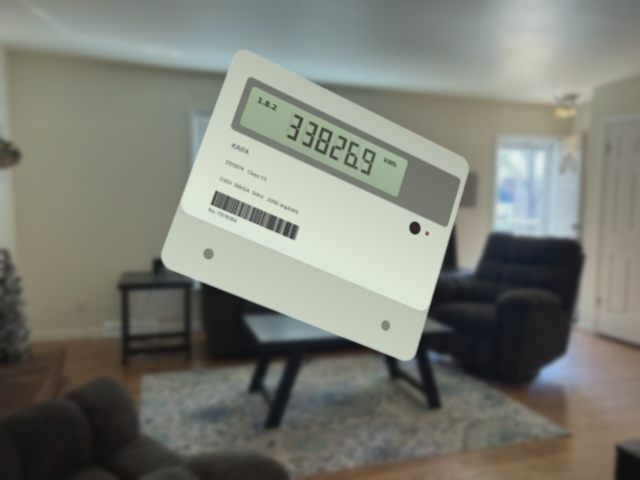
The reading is 33826.9 (kWh)
